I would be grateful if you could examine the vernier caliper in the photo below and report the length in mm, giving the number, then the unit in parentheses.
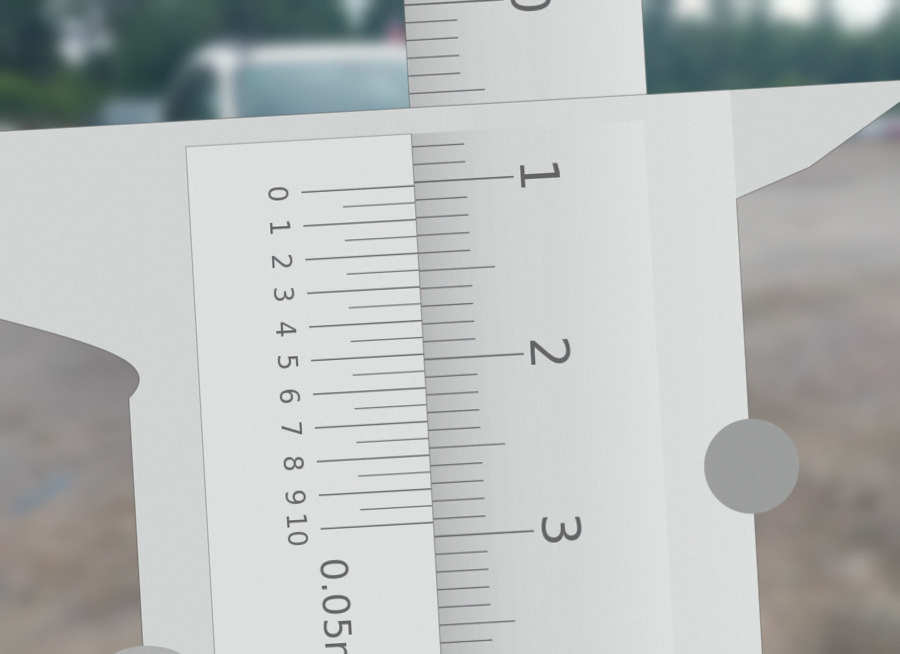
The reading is 10.2 (mm)
